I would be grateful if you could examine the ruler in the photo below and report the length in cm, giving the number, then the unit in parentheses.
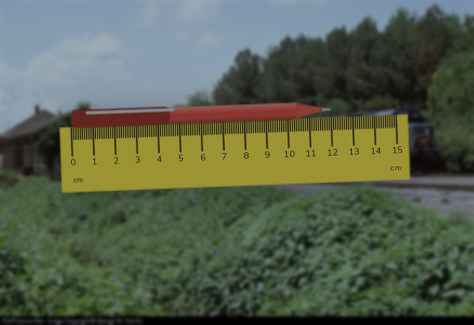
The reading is 12 (cm)
